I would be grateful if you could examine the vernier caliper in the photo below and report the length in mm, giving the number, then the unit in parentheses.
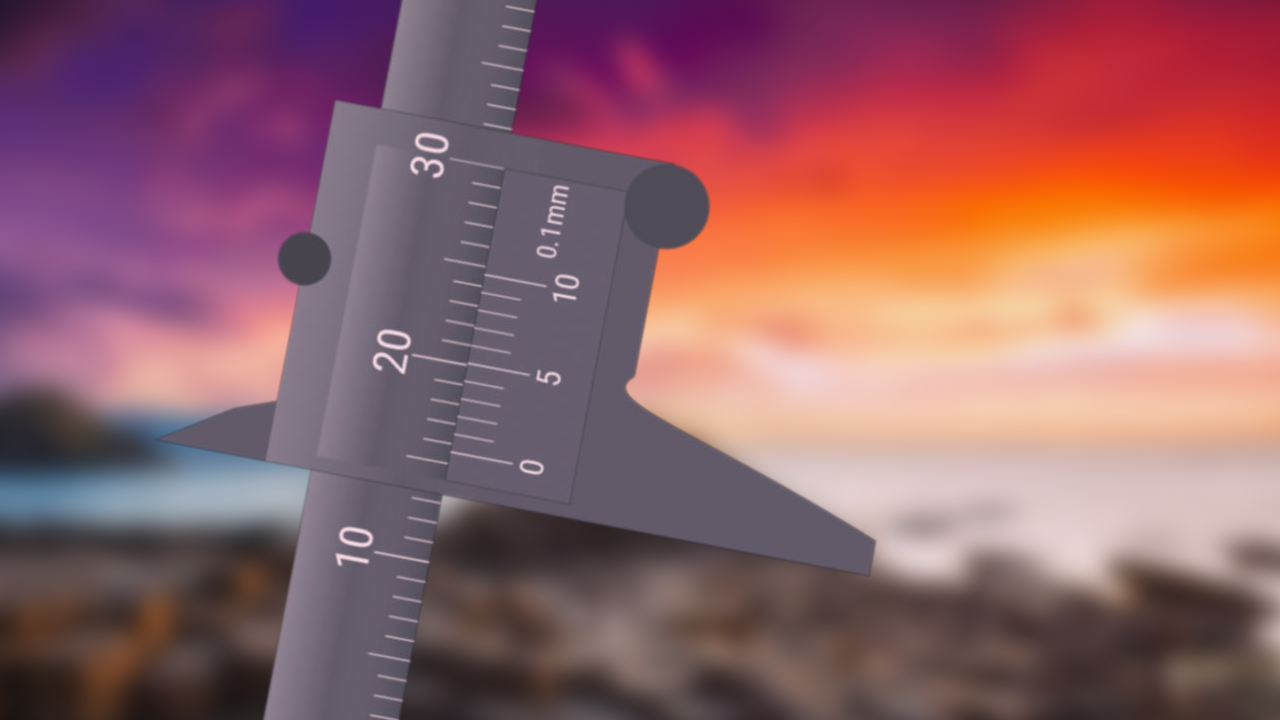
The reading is 15.6 (mm)
